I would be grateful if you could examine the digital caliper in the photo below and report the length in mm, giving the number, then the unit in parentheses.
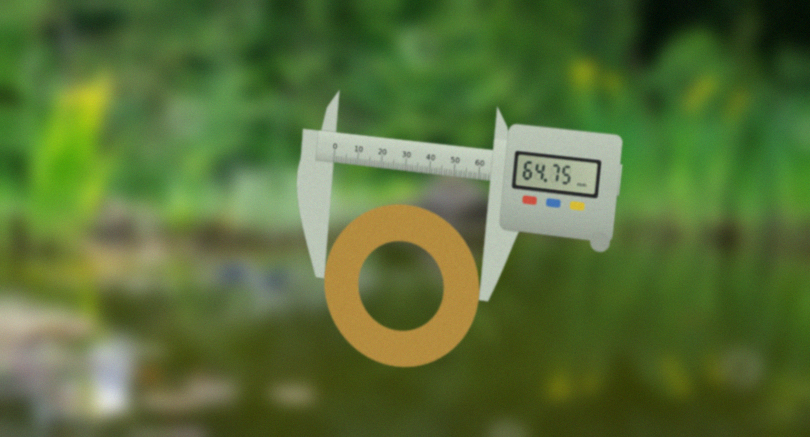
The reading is 64.75 (mm)
